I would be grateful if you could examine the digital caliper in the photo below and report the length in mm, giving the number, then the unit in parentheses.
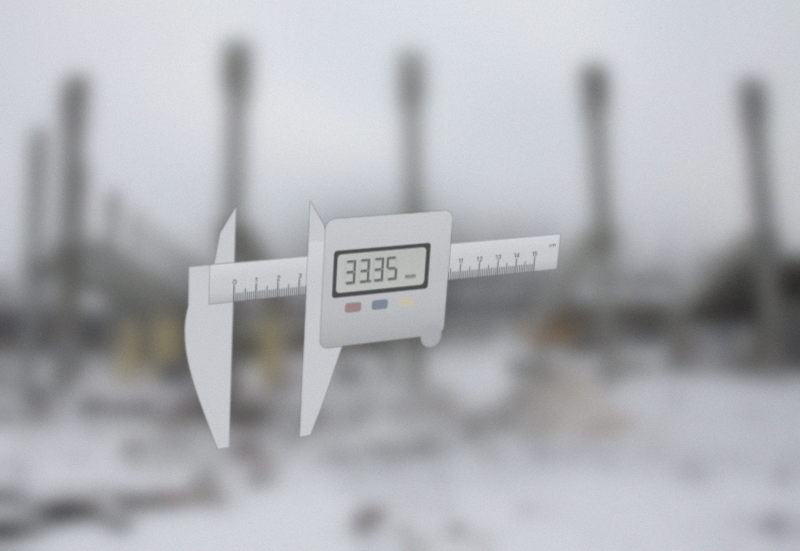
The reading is 33.35 (mm)
